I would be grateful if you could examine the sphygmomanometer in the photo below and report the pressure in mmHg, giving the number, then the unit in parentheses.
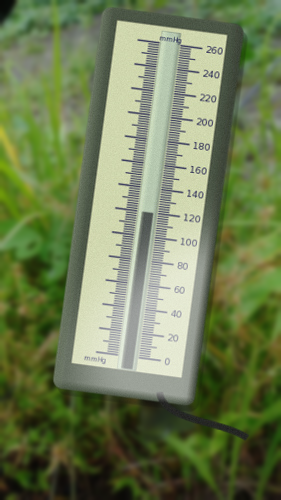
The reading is 120 (mmHg)
